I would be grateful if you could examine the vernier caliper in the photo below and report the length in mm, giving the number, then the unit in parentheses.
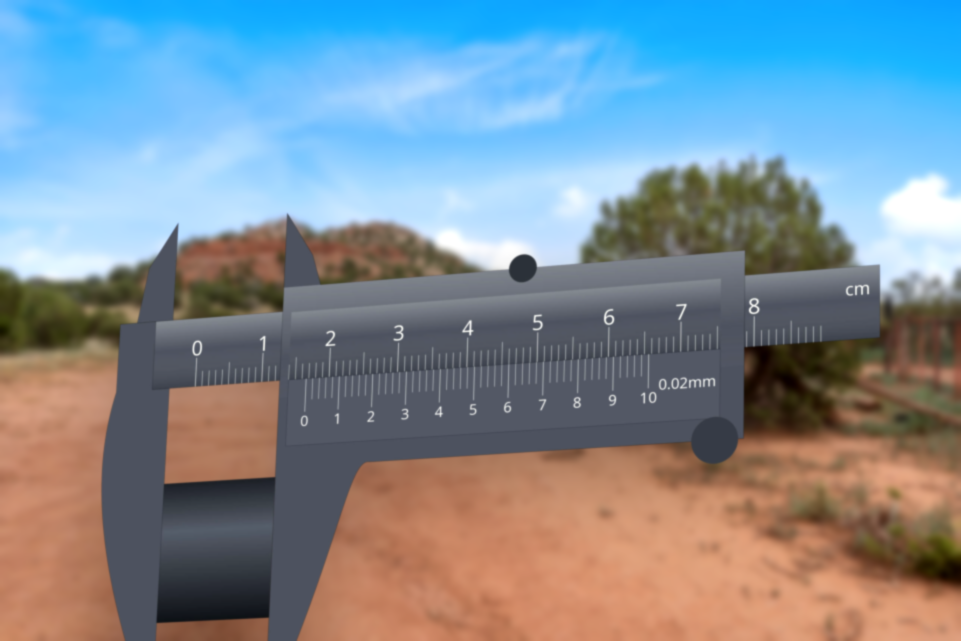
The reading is 16.6 (mm)
